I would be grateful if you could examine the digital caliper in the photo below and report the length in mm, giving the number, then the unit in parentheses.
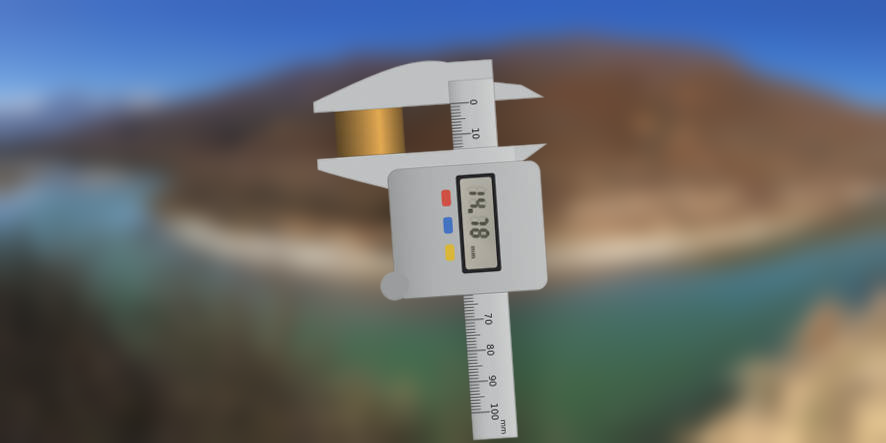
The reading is 14.78 (mm)
